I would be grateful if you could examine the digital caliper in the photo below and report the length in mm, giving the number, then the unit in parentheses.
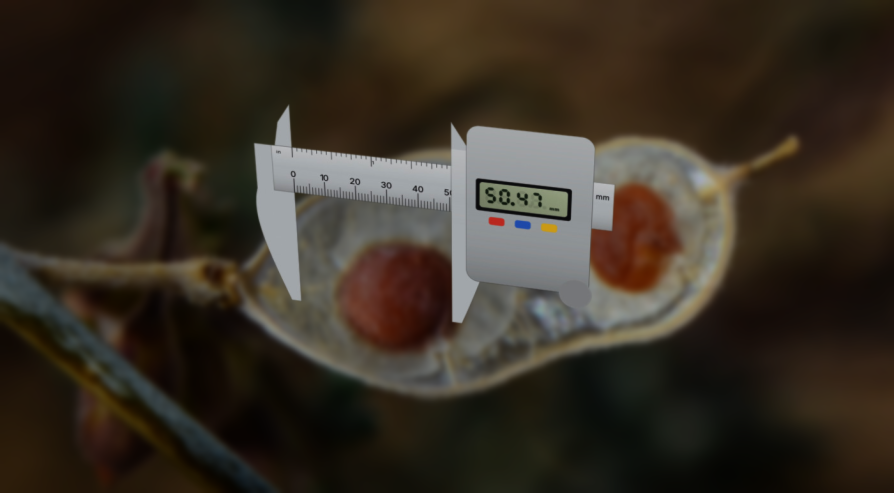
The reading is 50.47 (mm)
